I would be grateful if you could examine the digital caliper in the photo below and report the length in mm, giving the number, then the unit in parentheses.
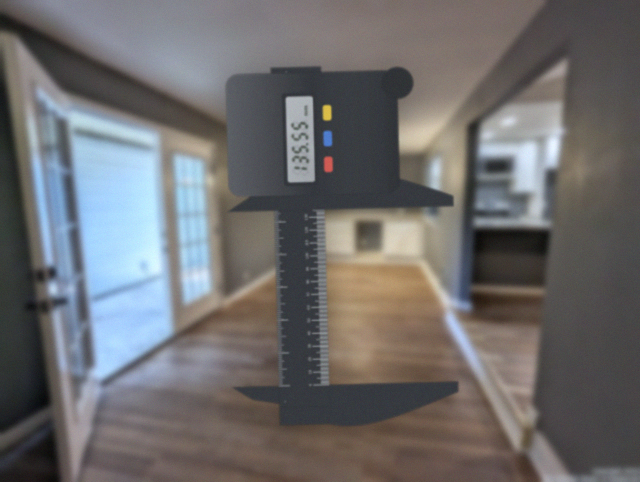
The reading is 135.55 (mm)
